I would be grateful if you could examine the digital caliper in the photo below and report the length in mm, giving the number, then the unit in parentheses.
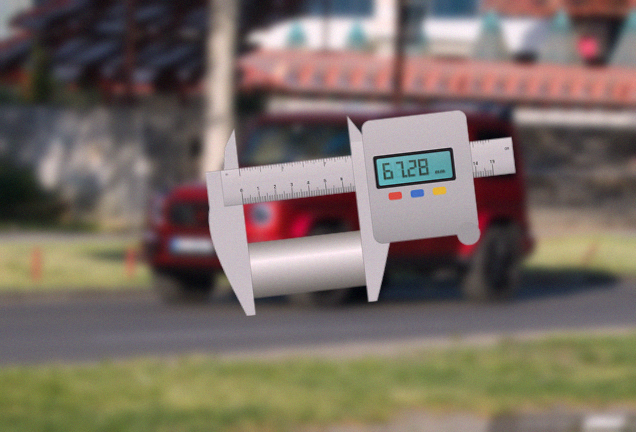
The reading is 67.28 (mm)
